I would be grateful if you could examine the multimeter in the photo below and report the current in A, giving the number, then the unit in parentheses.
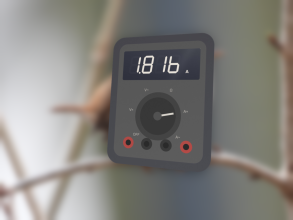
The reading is 1.816 (A)
